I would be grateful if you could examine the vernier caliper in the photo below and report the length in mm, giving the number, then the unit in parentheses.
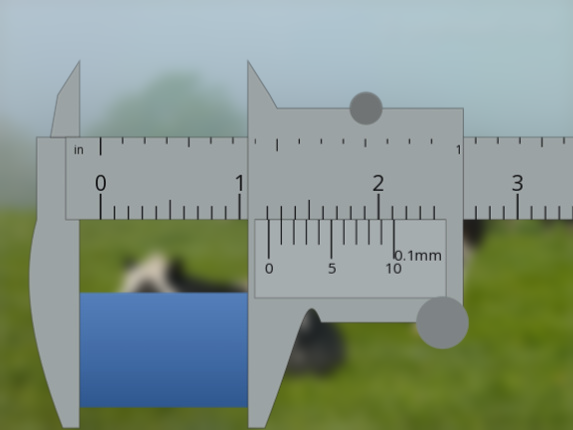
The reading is 12.1 (mm)
